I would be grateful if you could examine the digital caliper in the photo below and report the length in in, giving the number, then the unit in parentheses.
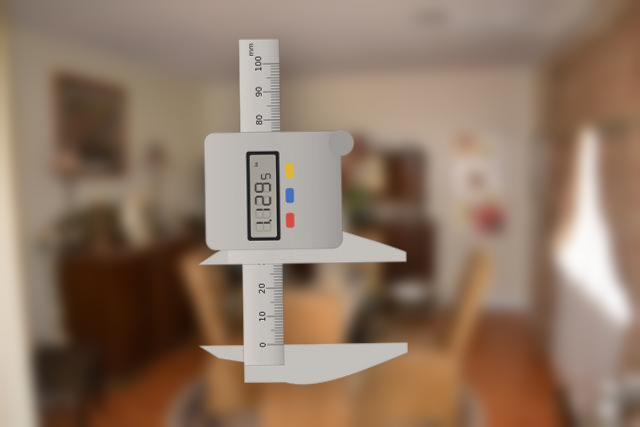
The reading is 1.1295 (in)
